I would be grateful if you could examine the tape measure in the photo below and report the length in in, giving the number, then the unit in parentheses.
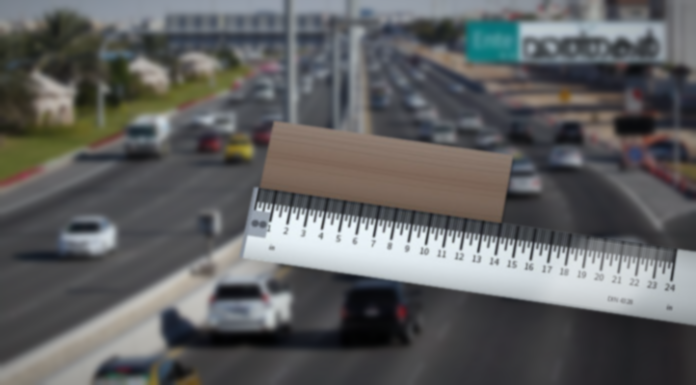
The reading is 14 (in)
